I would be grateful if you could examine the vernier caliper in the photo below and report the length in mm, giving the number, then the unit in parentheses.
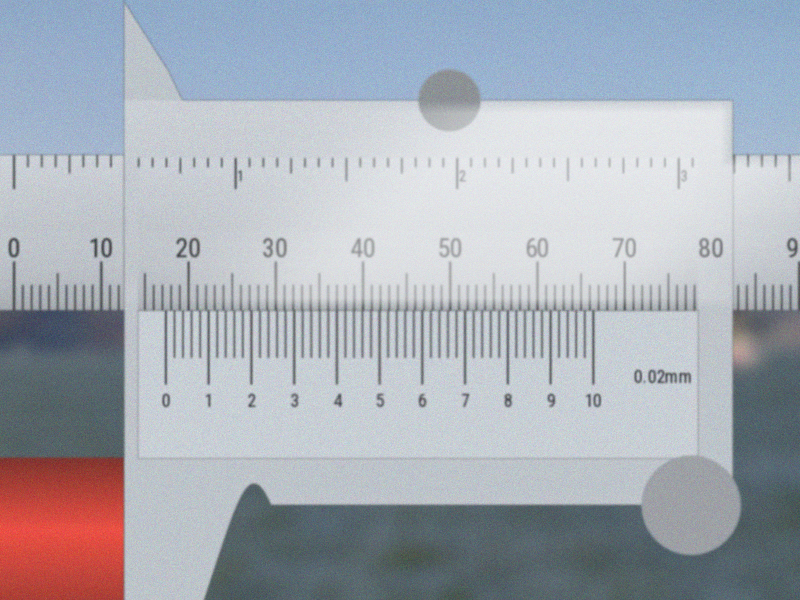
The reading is 17.4 (mm)
